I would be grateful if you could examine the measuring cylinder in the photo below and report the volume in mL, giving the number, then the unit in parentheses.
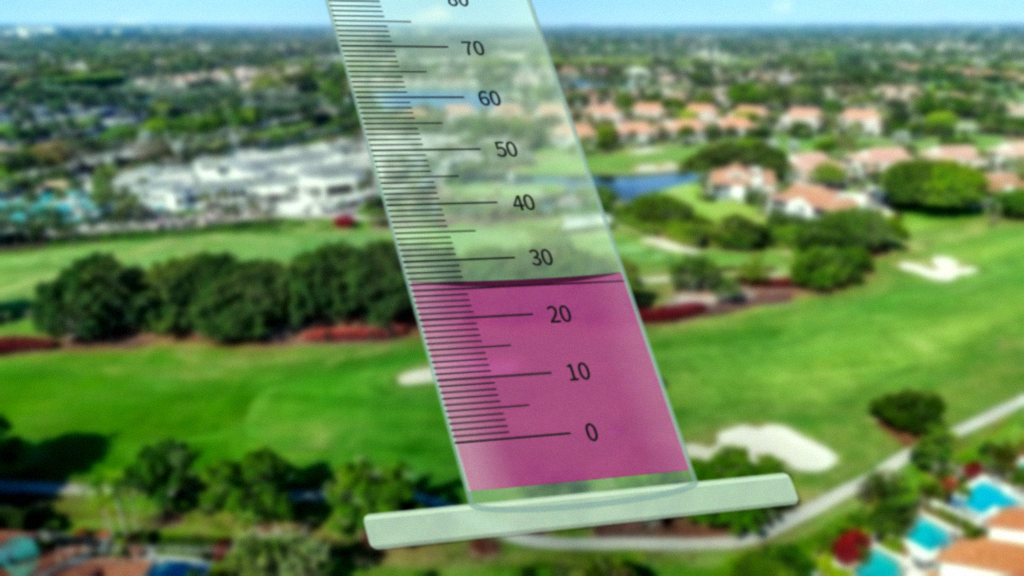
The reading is 25 (mL)
